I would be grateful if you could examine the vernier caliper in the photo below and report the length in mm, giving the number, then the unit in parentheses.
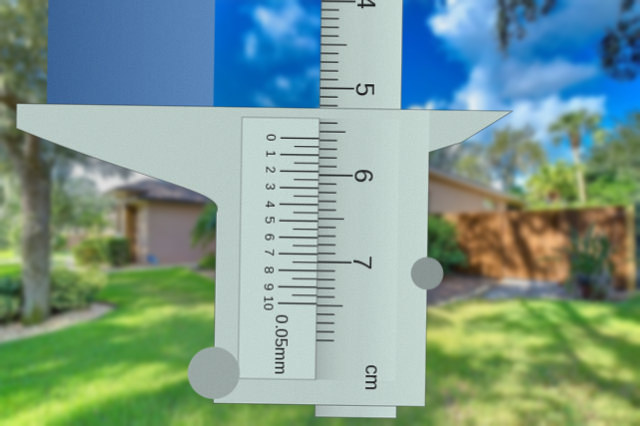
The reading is 55.8 (mm)
